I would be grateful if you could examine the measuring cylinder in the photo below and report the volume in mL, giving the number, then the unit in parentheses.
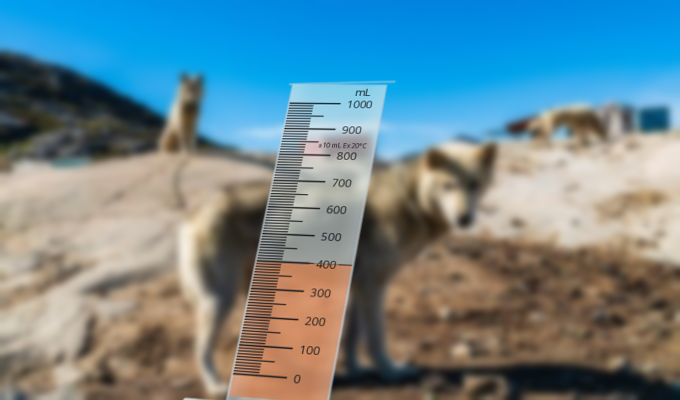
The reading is 400 (mL)
